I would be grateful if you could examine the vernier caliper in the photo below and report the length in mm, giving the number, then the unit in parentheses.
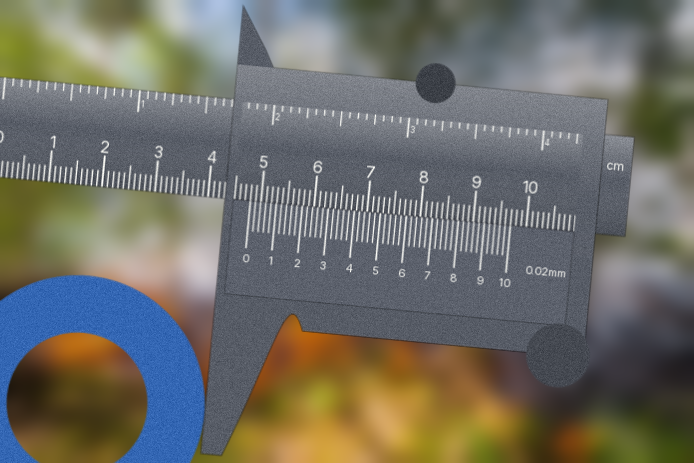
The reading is 48.0 (mm)
